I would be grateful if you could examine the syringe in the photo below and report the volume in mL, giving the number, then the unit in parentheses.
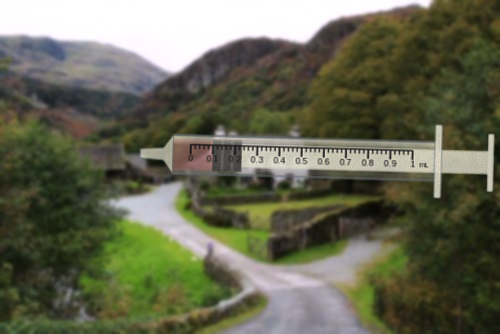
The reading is 0.1 (mL)
